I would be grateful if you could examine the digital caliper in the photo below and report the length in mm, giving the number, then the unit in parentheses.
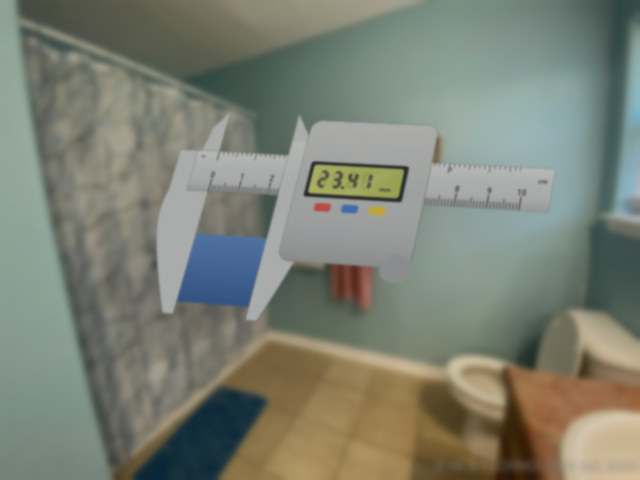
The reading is 23.41 (mm)
